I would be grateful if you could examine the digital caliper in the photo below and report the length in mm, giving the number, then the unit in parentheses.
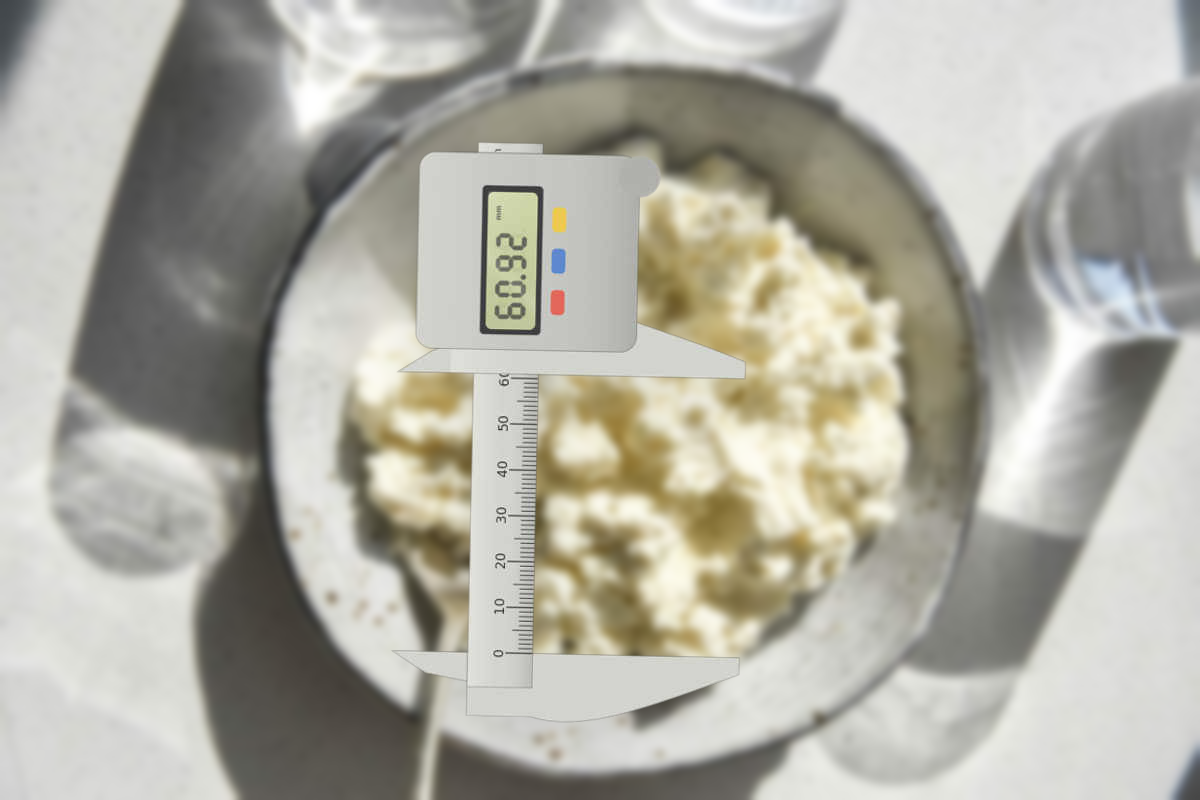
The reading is 60.92 (mm)
